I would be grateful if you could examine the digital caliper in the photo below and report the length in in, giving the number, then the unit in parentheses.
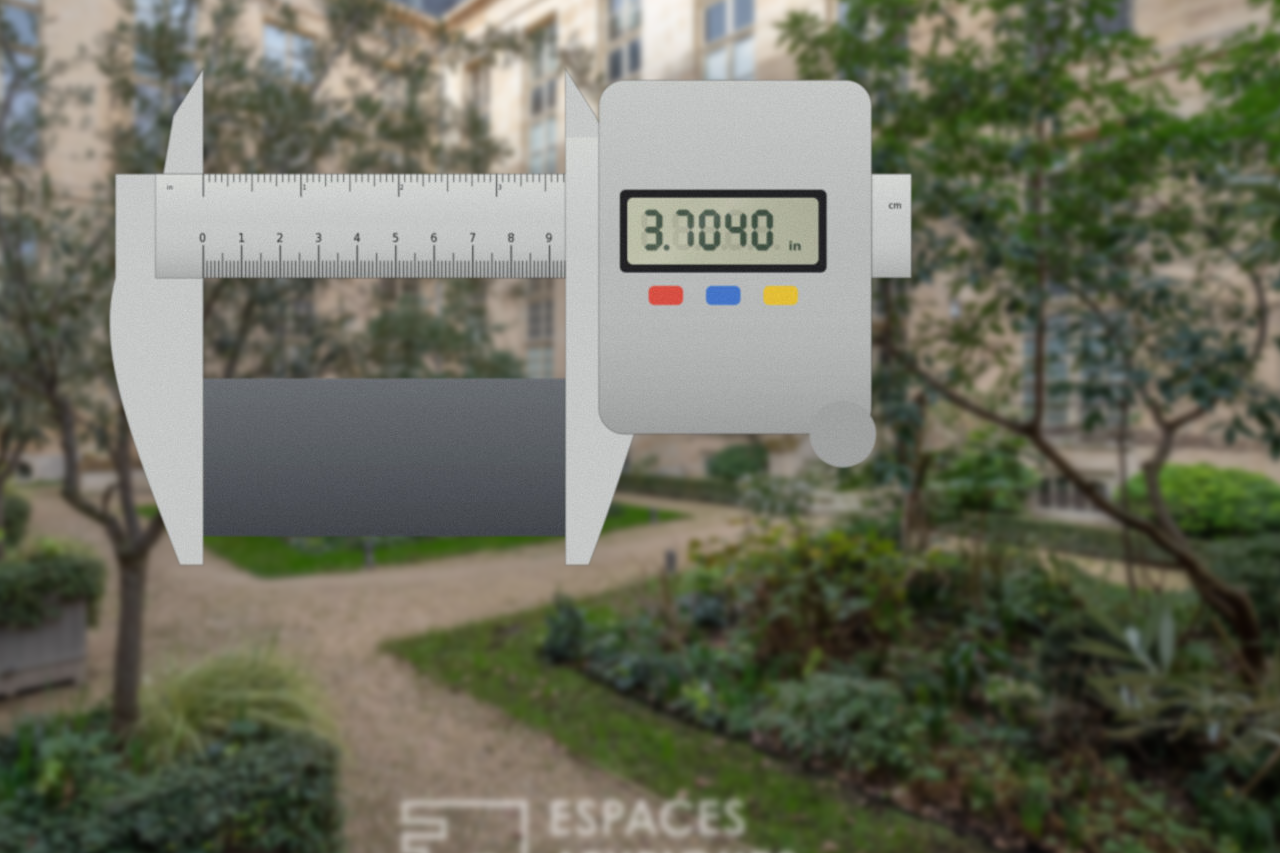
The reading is 3.7040 (in)
